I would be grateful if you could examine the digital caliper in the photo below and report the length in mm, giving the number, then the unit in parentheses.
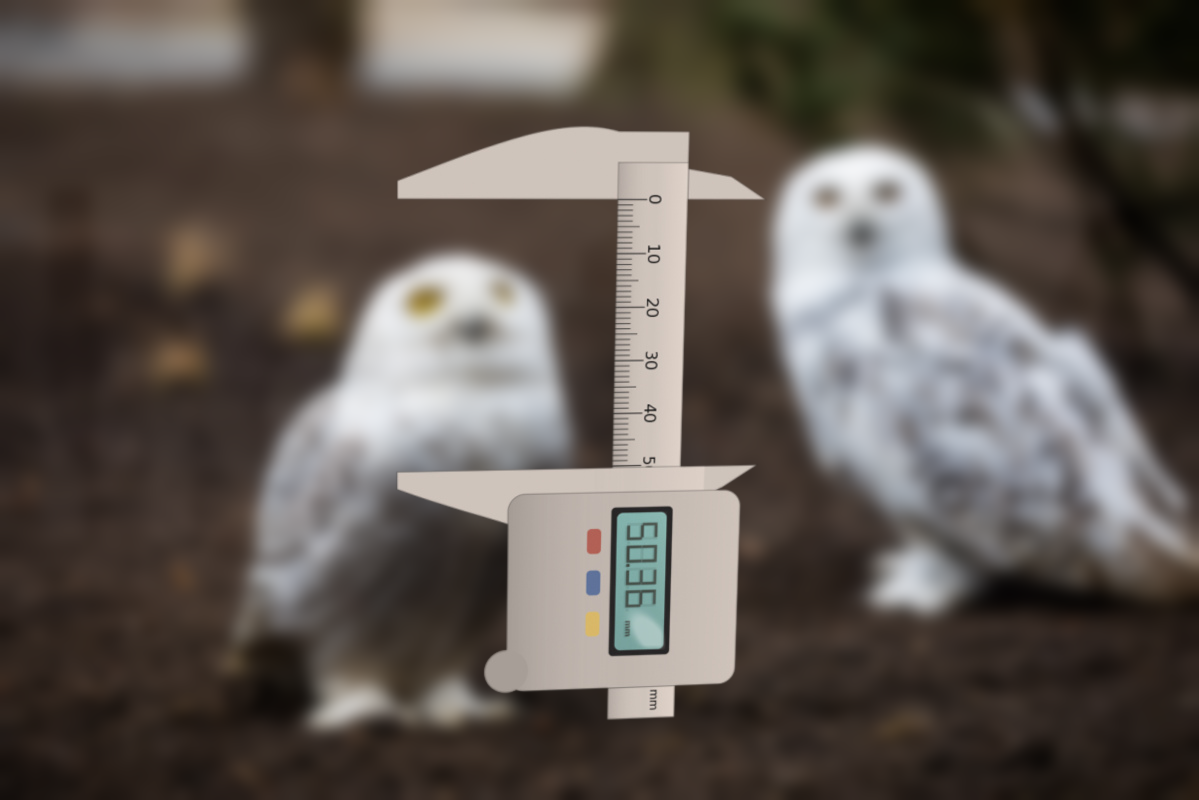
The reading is 50.36 (mm)
